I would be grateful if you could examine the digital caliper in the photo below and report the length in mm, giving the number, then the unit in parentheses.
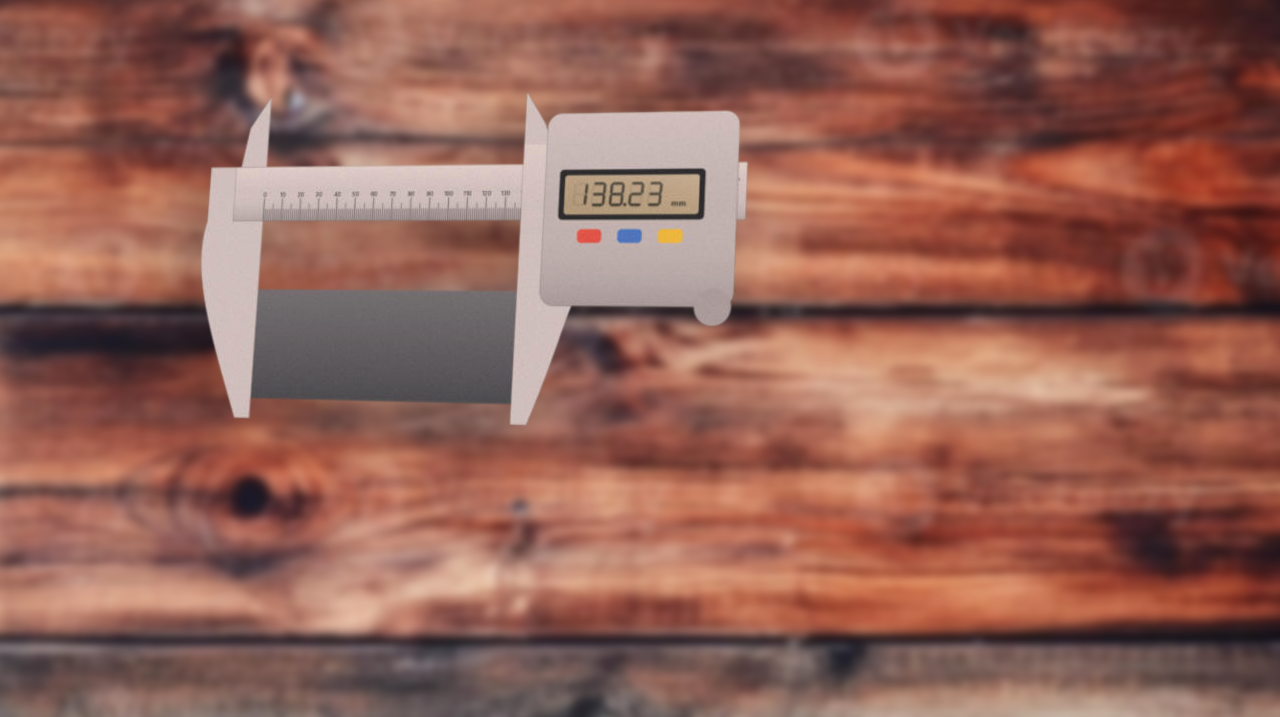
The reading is 138.23 (mm)
